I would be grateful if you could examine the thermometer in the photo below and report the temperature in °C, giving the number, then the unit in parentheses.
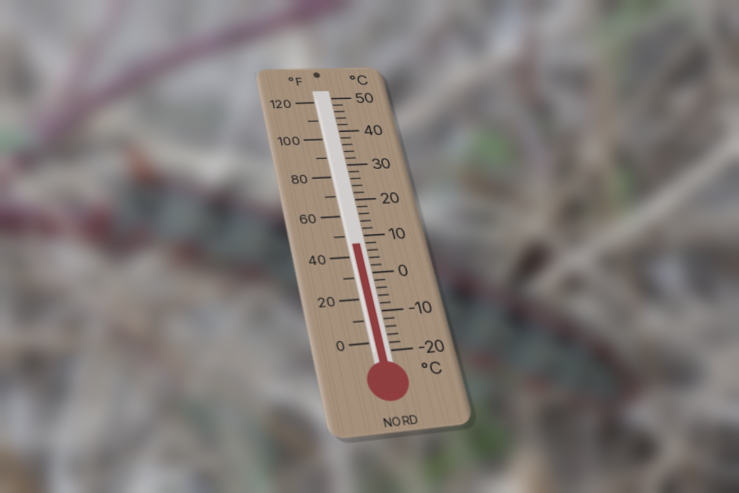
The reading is 8 (°C)
